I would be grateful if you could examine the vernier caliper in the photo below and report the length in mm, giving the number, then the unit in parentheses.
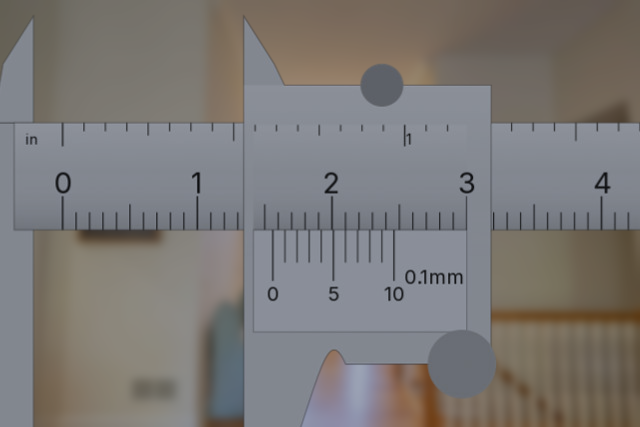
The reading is 15.6 (mm)
